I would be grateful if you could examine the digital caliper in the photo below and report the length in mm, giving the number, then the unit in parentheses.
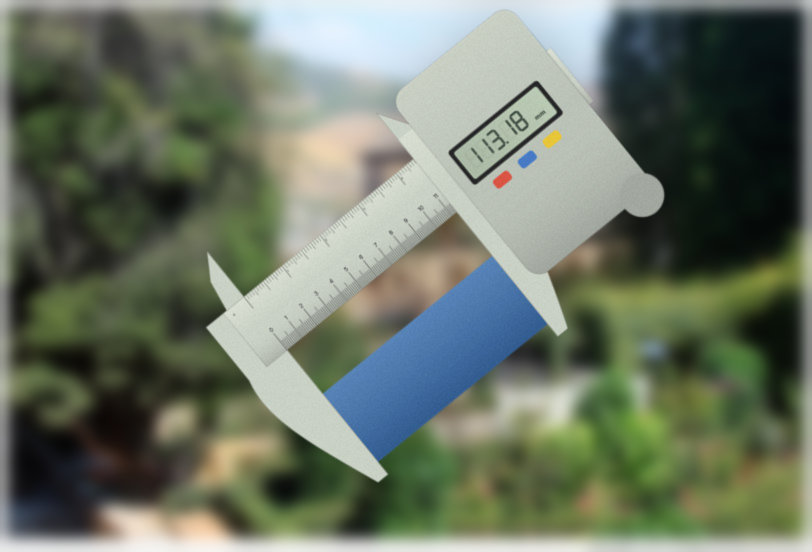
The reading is 113.18 (mm)
